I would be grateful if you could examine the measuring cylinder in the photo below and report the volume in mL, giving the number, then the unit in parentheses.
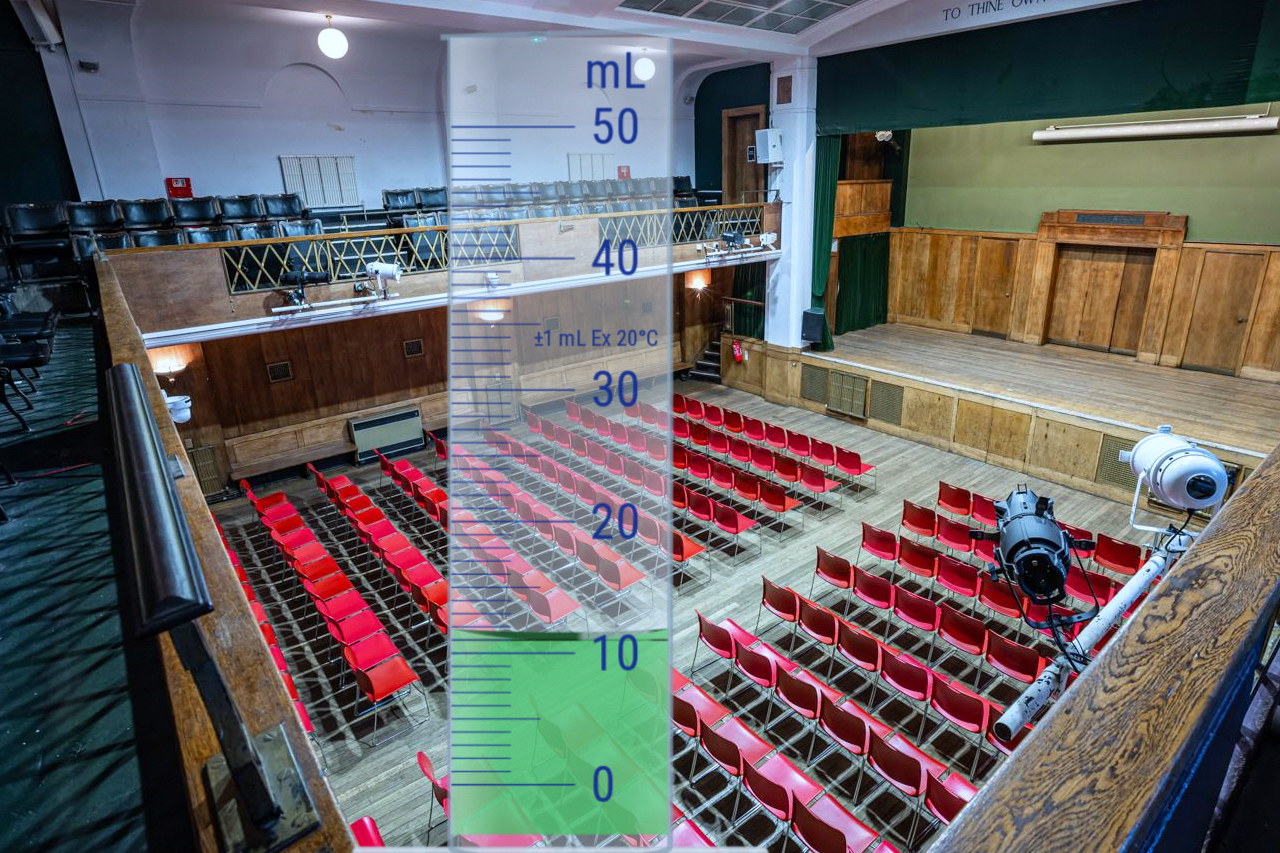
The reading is 11 (mL)
